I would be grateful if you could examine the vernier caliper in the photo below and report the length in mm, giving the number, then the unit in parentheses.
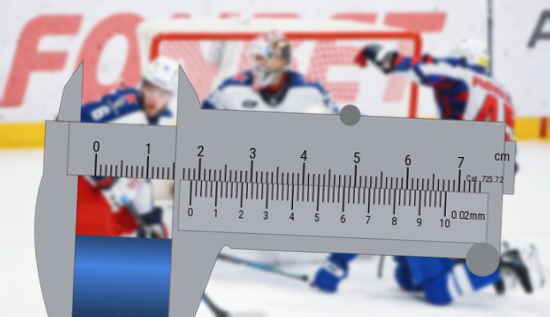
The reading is 18.5 (mm)
